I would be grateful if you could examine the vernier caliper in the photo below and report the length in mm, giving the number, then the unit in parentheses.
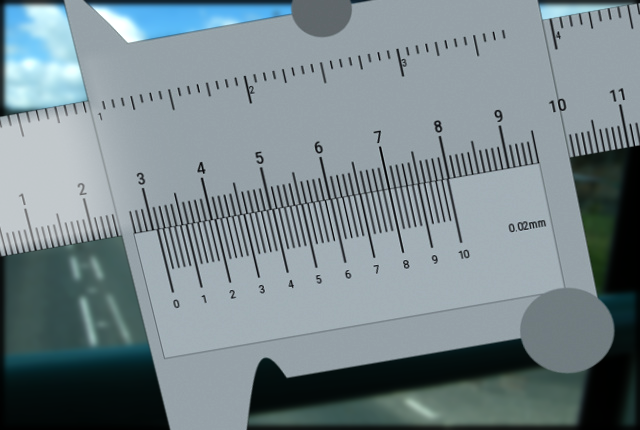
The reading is 30.8 (mm)
